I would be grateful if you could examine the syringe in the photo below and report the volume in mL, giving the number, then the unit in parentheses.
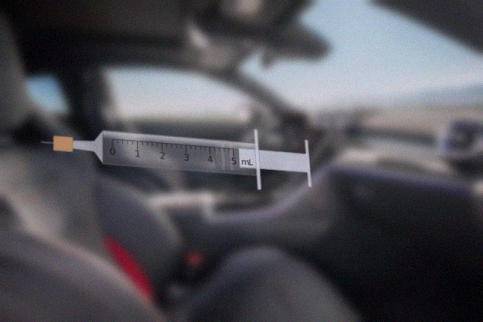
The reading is 4.2 (mL)
